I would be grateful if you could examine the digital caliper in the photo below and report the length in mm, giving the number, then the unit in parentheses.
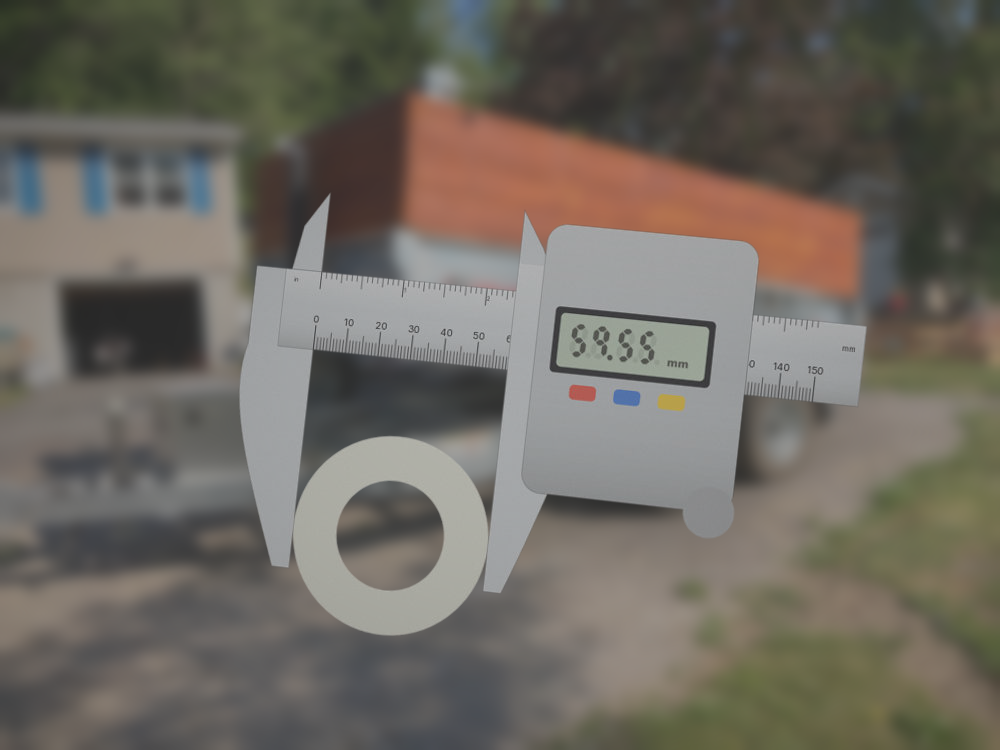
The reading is 59.55 (mm)
